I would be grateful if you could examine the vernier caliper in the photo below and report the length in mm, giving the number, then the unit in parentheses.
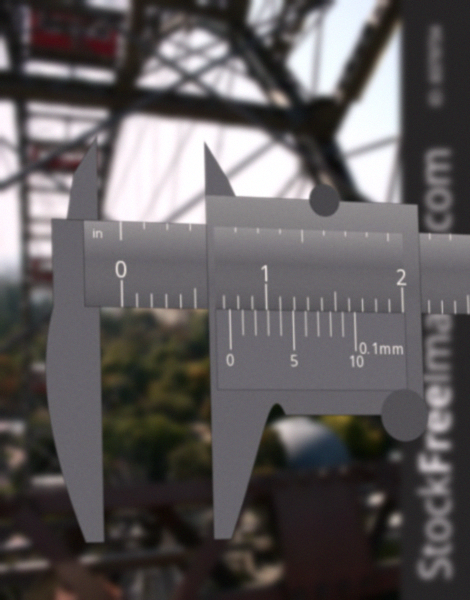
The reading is 7.4 (mm)
